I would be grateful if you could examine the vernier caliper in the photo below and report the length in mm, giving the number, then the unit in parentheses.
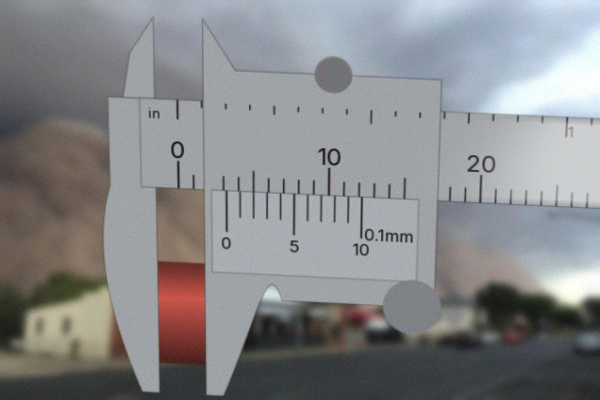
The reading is 3.2 (mm)
